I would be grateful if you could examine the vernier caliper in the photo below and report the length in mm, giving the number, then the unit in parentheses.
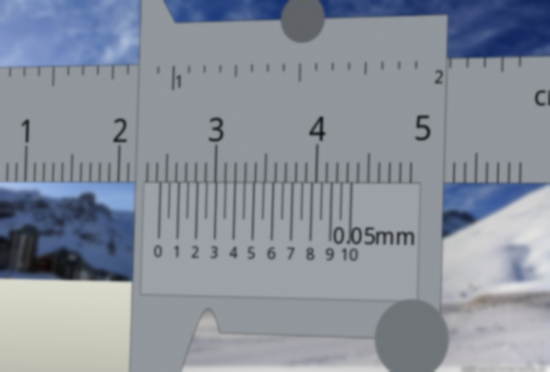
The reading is 24.4 (mm)
